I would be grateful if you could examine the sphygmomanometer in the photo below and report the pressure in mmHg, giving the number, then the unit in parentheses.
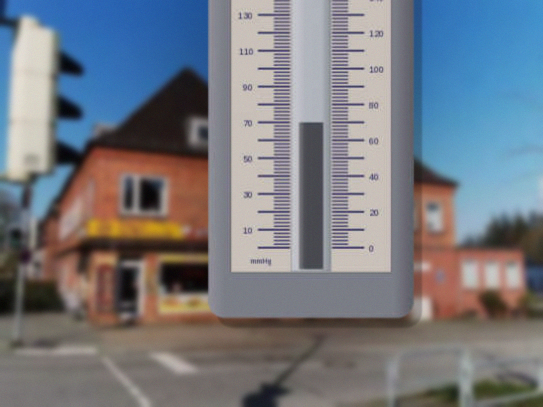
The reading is 70 (mmHg)
